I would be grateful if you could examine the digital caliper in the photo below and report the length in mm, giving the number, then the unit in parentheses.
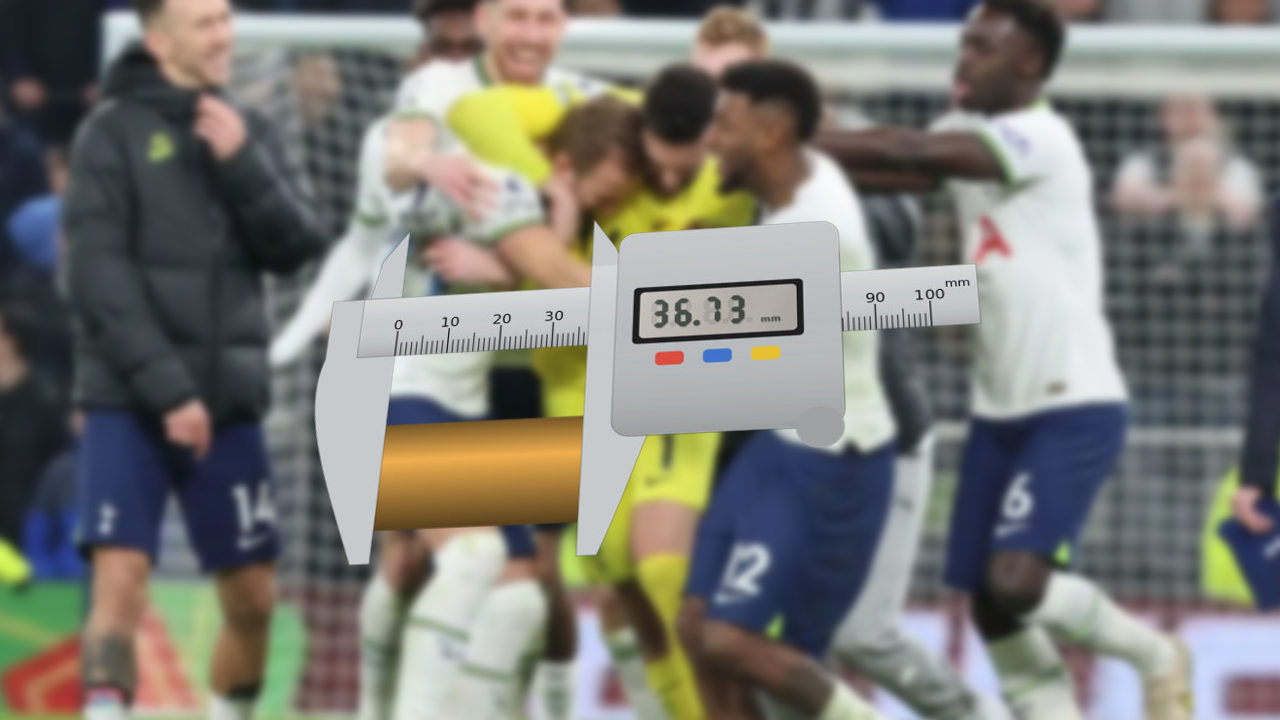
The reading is 36.73 (mm)
